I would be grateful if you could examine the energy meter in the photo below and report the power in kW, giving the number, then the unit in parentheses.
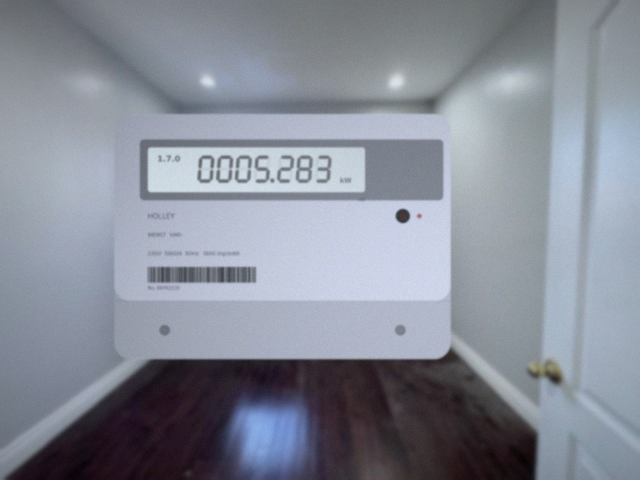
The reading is 5.283 (kW)
